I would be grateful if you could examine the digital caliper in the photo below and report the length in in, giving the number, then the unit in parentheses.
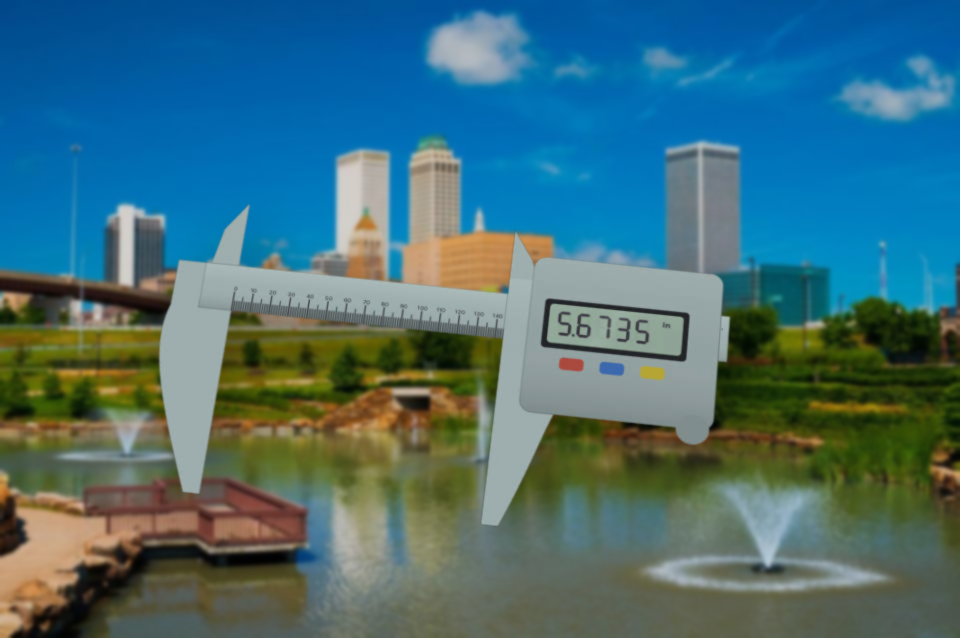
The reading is 5.6735 (in)
